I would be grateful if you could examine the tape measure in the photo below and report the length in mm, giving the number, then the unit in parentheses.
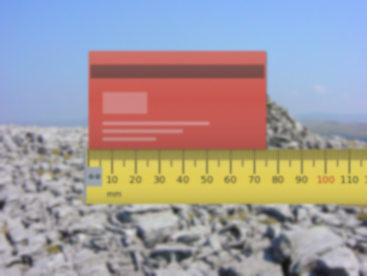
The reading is 75 (mm)
